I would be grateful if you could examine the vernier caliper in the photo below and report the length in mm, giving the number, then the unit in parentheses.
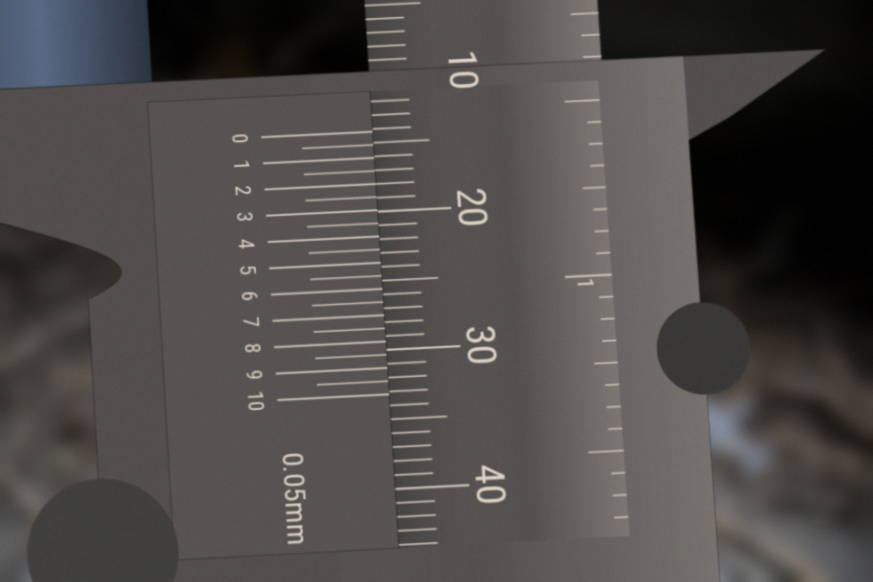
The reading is 14.2 (mm)
